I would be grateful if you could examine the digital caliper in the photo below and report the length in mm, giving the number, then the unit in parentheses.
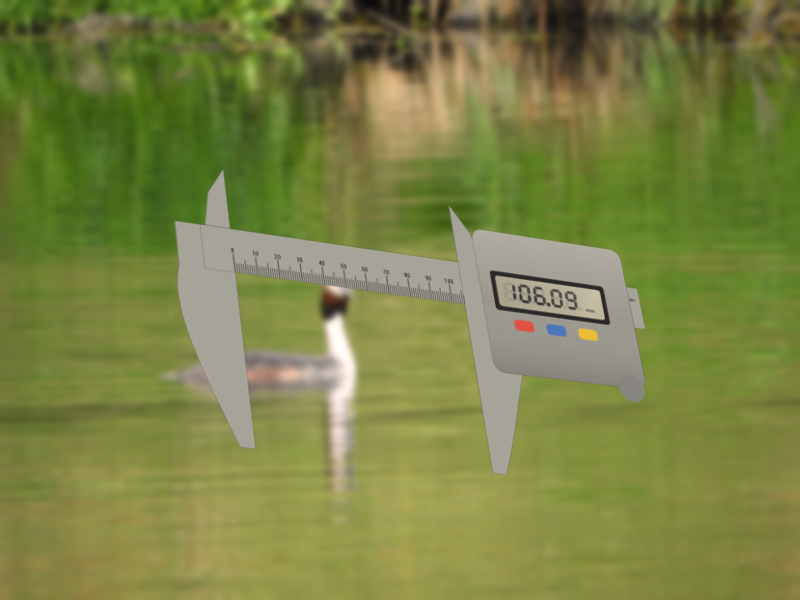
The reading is 106.09 (mm)
